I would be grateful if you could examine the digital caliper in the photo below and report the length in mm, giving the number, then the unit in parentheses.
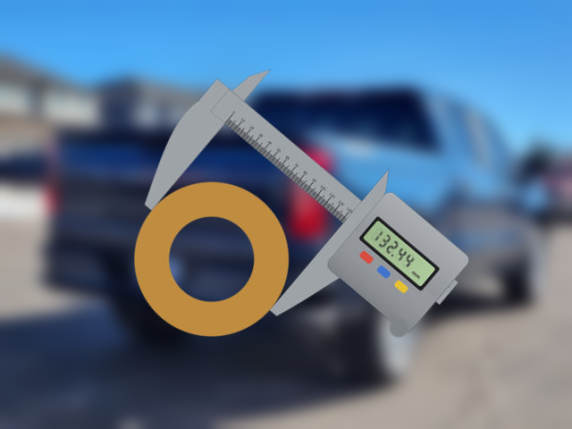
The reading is 132.44 (mm)
